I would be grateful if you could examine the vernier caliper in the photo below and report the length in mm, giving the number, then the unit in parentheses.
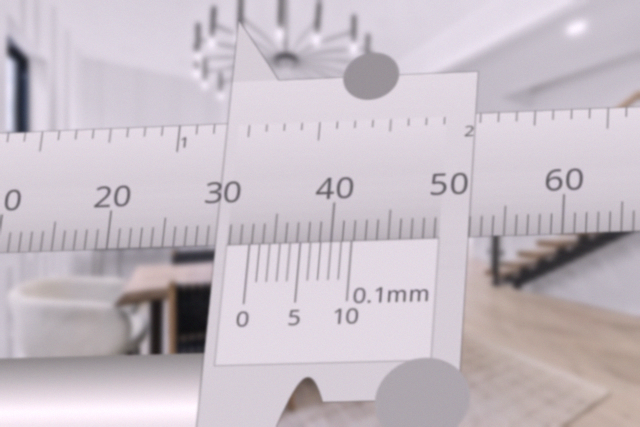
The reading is 32.8 (mm)
